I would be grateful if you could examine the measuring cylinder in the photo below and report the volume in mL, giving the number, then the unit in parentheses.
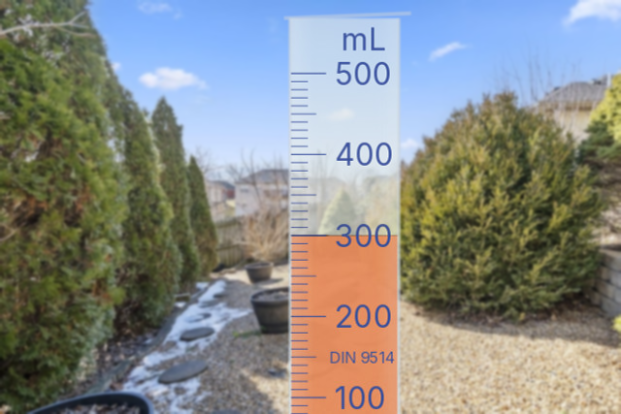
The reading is 300 (mL)
